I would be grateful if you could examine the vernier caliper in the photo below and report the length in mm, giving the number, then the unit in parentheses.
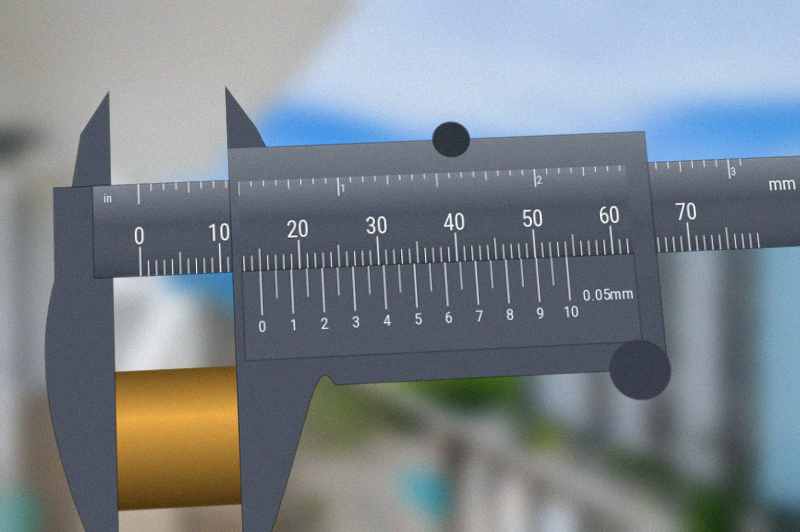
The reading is 15.0 (mm)
